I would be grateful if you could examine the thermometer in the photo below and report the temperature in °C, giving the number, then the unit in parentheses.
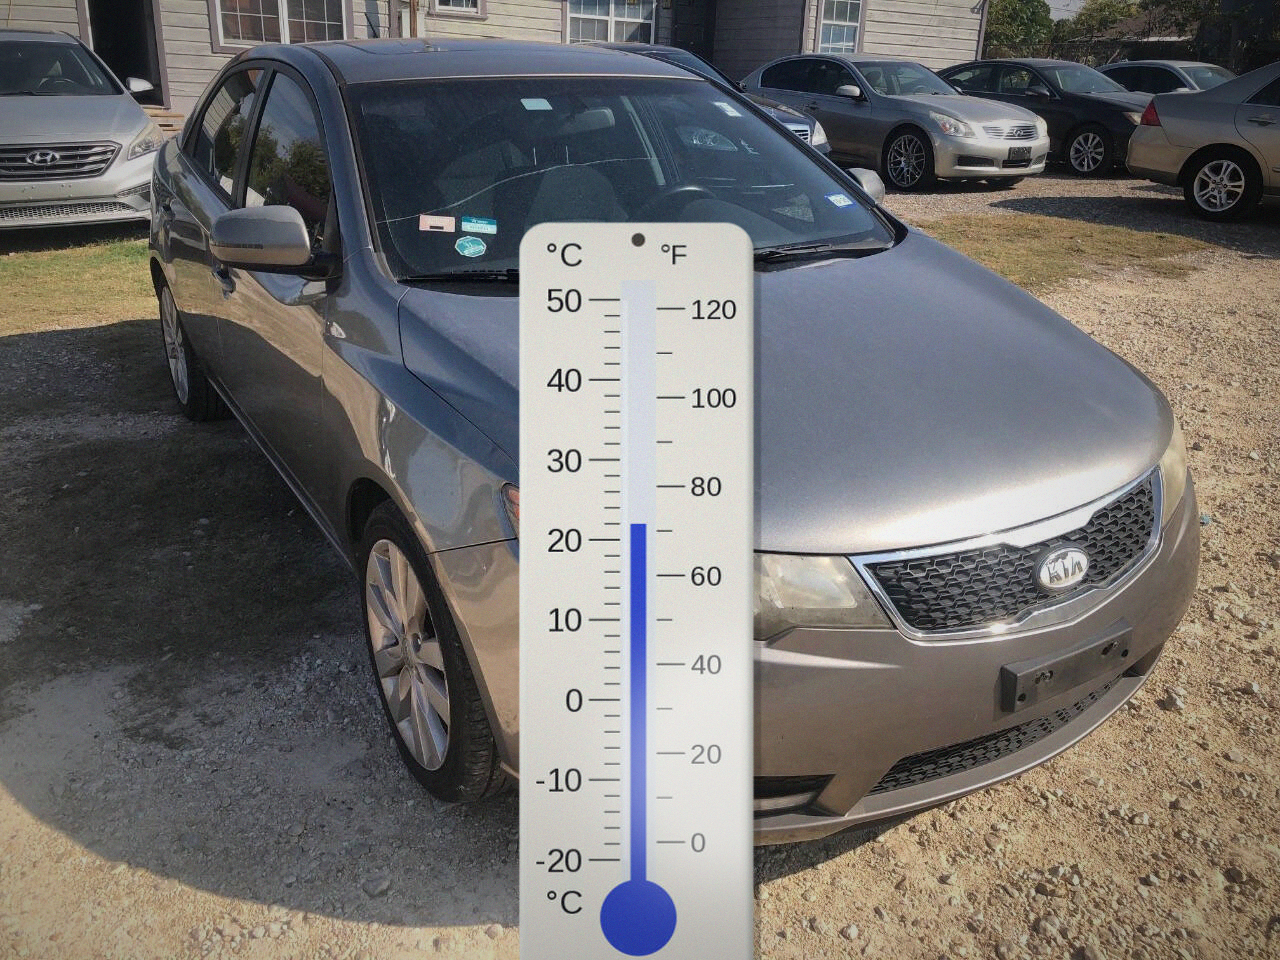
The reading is 22 (°C)
